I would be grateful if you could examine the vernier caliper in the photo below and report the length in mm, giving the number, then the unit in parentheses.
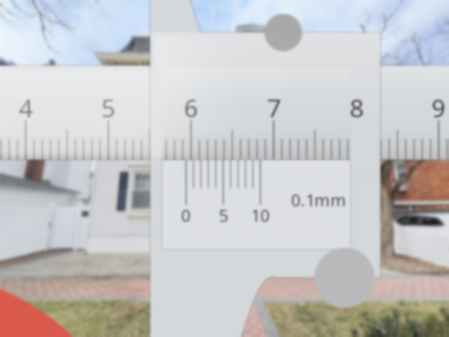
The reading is 59.4 (mm)
